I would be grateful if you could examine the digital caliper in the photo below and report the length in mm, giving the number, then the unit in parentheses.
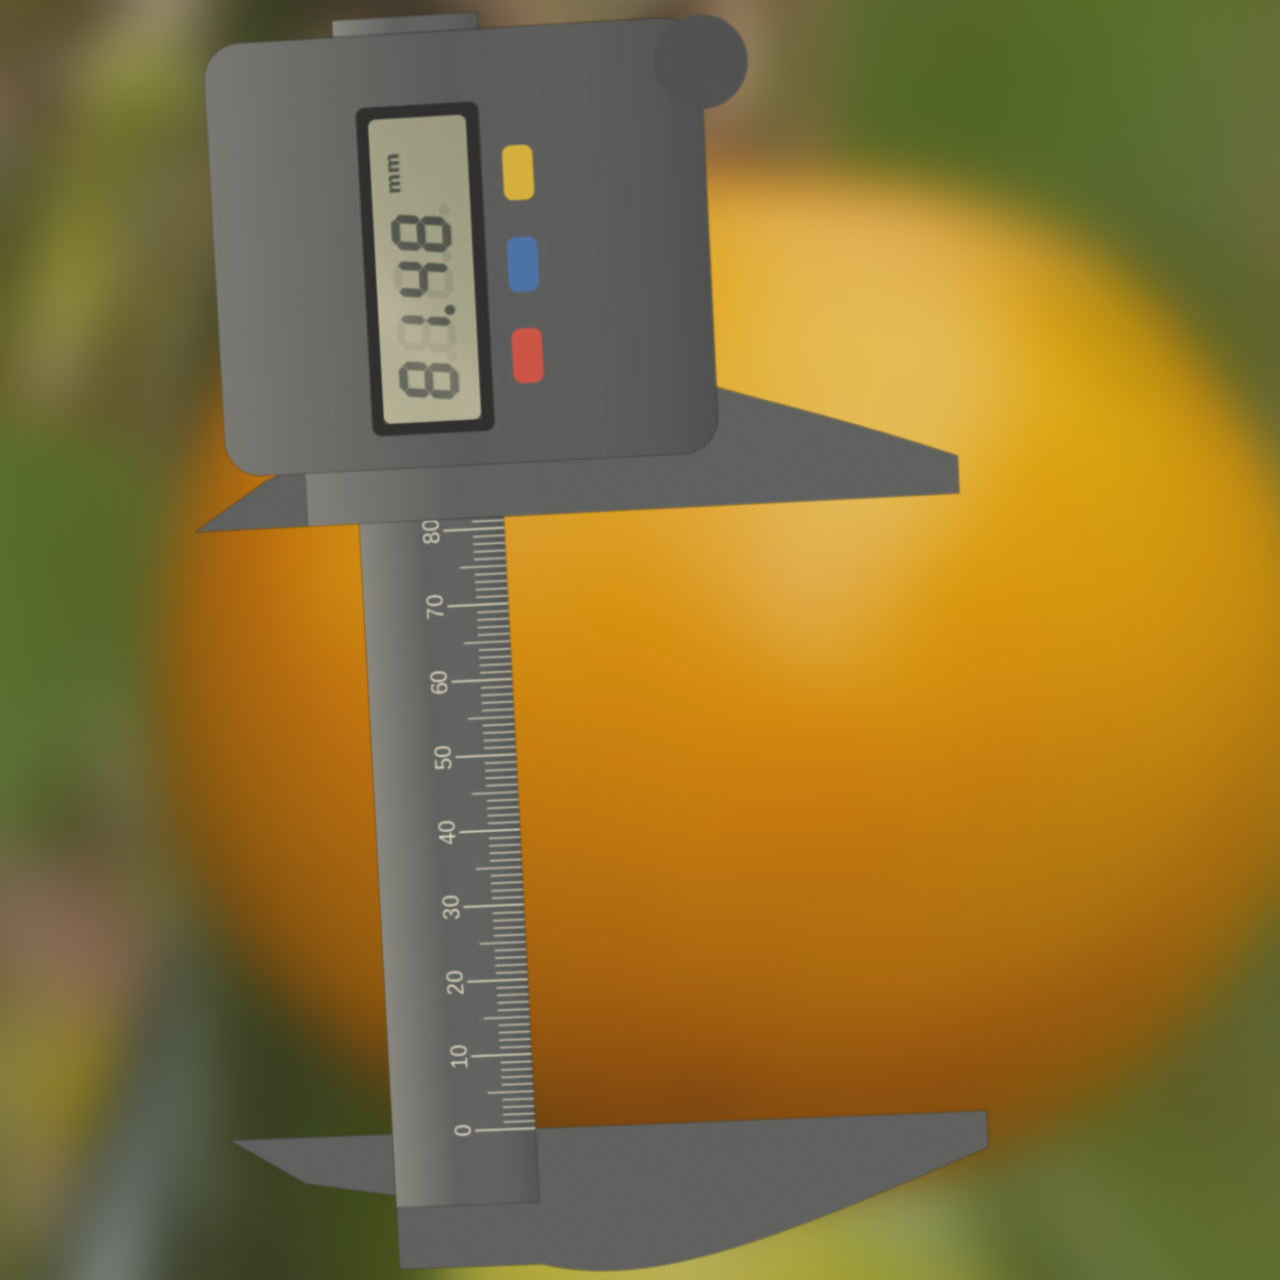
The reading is 81.48 (mm)
